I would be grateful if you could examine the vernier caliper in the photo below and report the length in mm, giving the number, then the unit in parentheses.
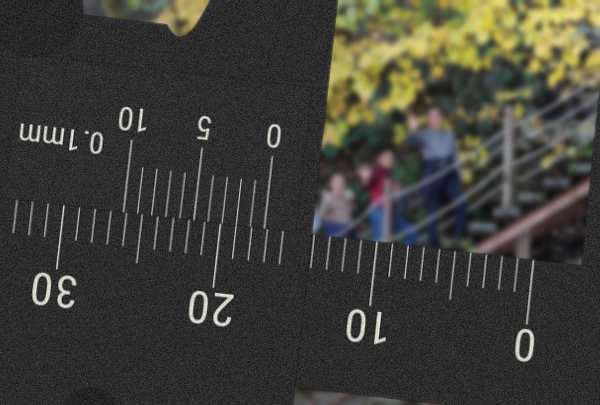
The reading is 17.2 (mm)
